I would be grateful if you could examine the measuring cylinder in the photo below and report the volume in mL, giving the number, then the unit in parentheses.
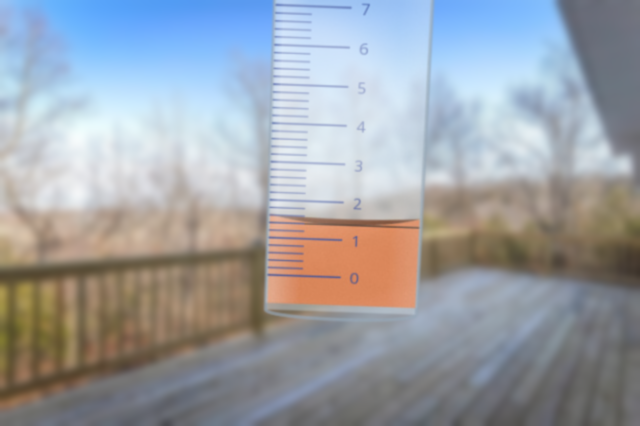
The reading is 1.4 (mL)
